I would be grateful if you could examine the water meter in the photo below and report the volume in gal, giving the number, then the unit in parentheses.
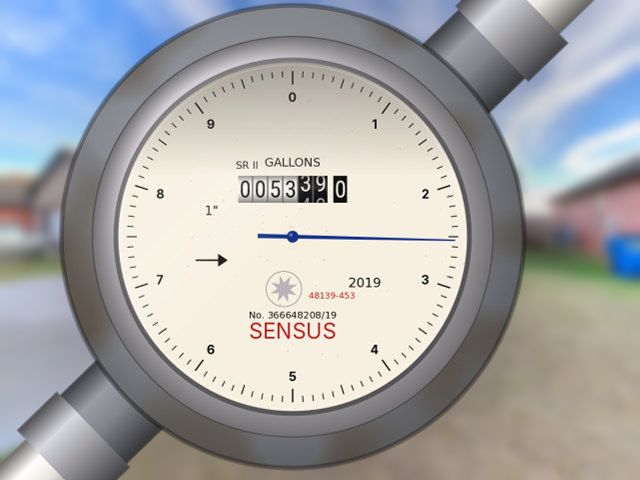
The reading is 53392.5 (gal)
